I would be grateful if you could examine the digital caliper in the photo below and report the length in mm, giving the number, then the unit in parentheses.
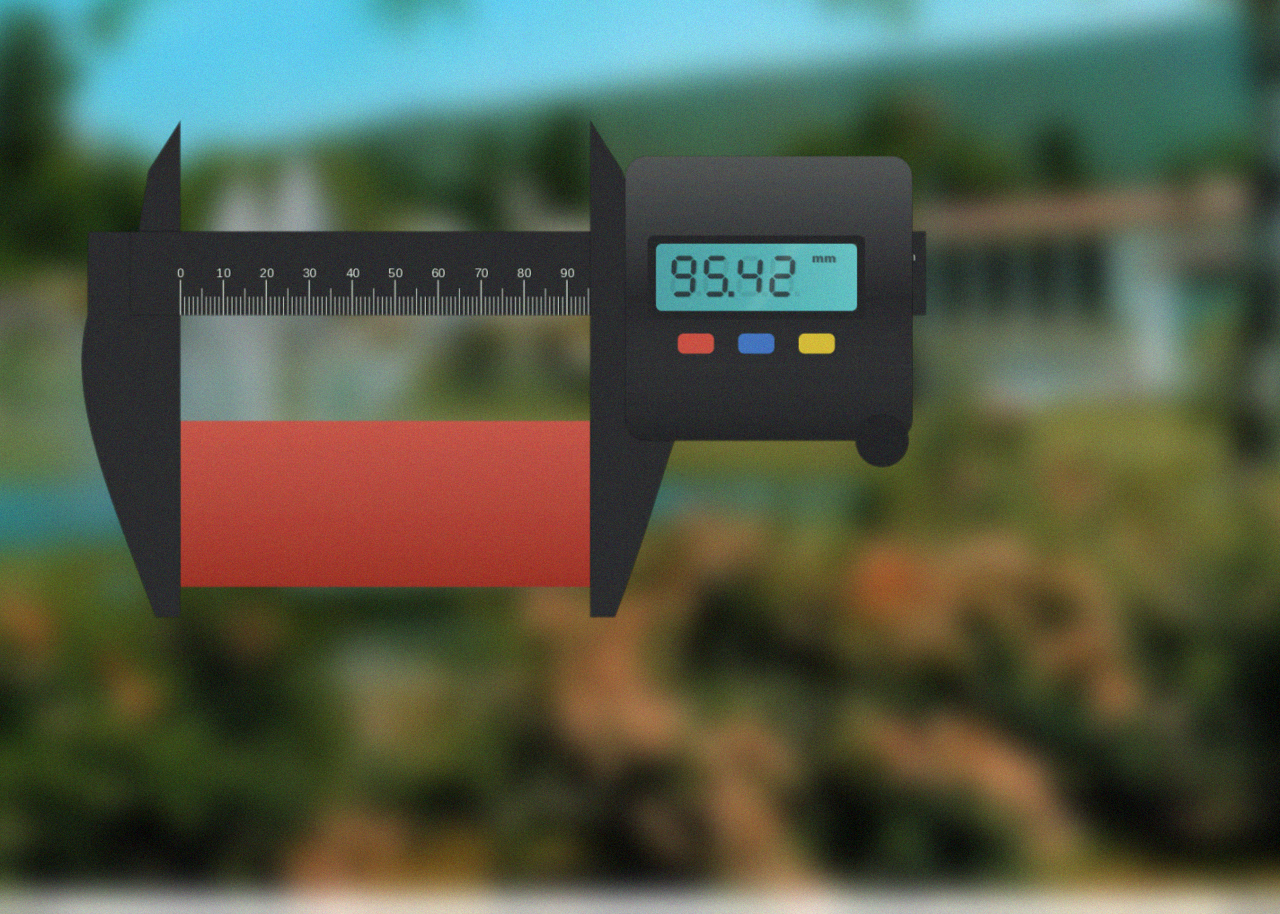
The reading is 95.42 (mm)
